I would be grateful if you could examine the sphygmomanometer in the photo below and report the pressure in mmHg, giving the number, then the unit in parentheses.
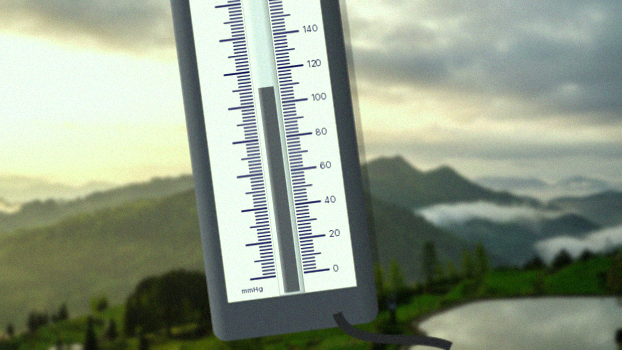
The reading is 110 (mmHg)
